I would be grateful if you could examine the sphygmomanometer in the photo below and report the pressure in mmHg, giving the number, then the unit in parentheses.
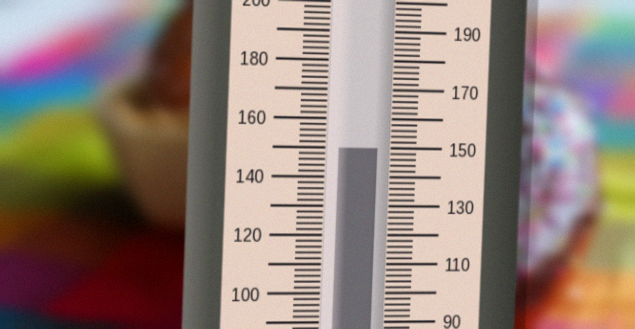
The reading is 150 (mmHg)
